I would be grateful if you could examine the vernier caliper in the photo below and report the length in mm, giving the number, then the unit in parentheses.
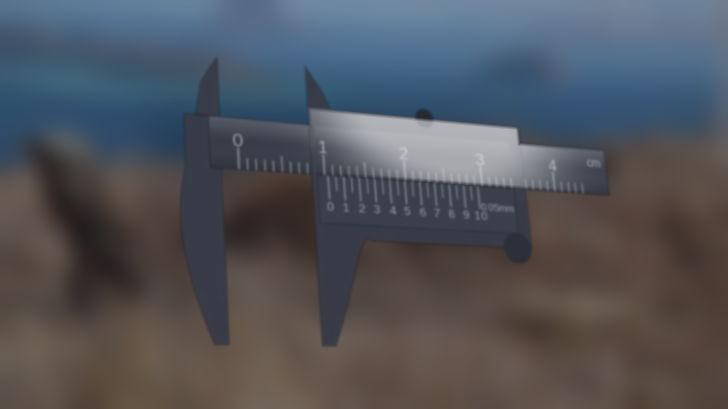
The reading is 10.4 (mm)
